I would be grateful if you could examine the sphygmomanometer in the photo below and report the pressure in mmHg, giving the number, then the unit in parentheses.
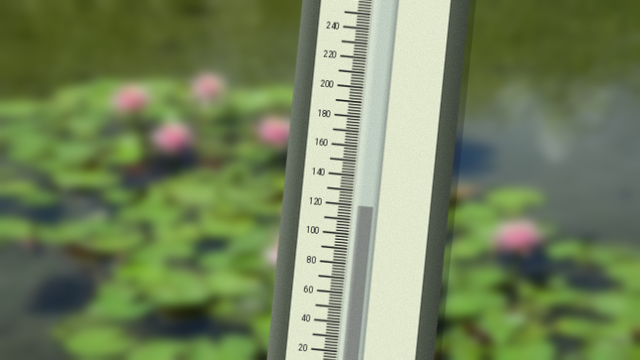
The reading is 120 (mmHg)
